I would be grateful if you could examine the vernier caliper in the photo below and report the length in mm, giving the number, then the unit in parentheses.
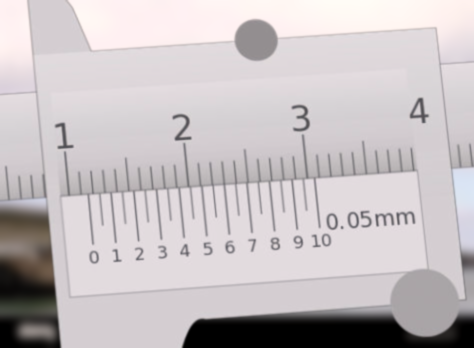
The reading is 11.6 (mm)
